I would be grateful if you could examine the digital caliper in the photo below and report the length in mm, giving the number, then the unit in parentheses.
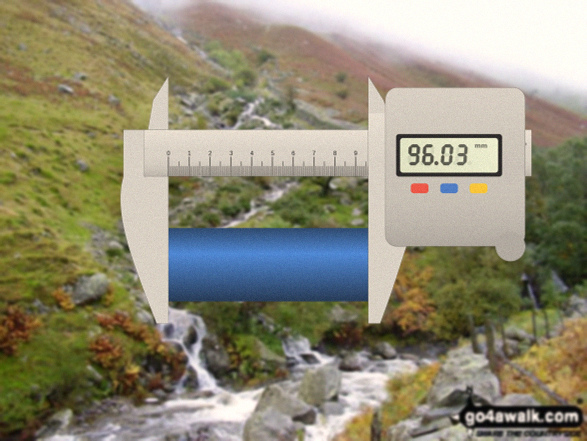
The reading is 96.03 (mm)
